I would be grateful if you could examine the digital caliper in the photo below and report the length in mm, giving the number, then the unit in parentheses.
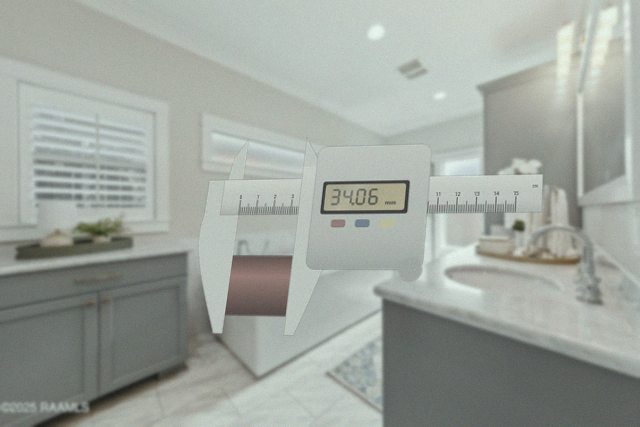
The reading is 34.06 (mm)
